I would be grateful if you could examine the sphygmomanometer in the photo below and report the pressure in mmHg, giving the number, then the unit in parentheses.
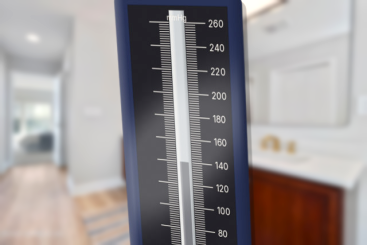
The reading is 140 (mmHg)
